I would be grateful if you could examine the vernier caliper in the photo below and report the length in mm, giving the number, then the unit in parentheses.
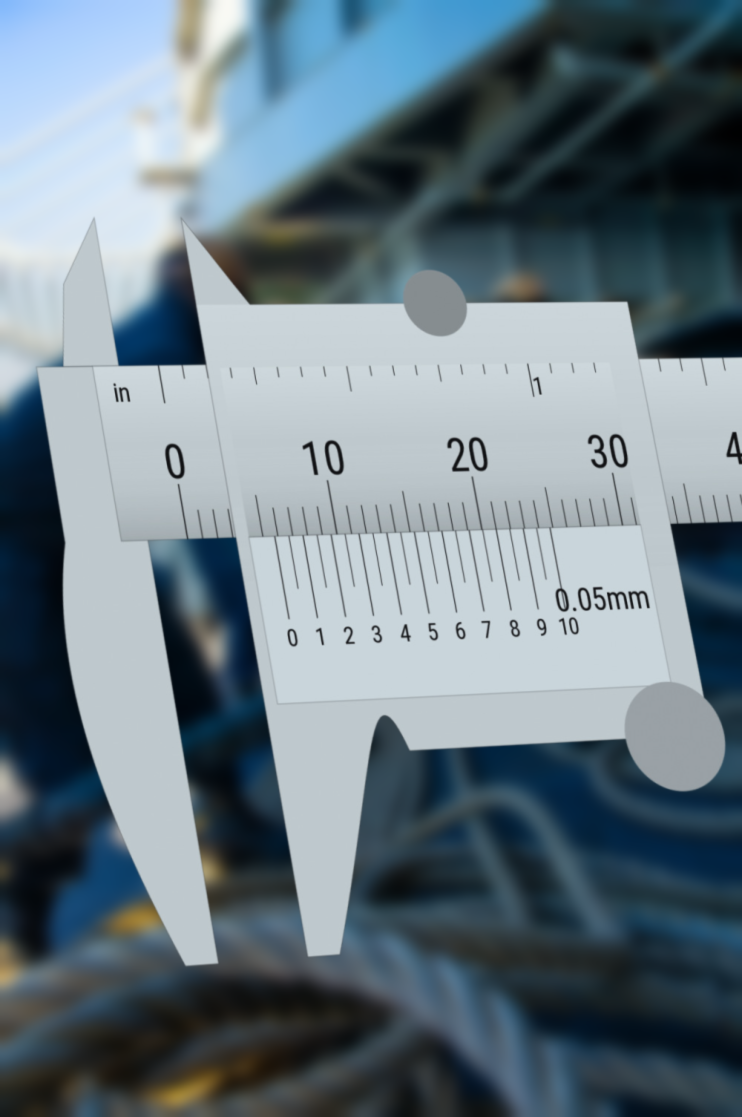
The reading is 5.8 (mm)
